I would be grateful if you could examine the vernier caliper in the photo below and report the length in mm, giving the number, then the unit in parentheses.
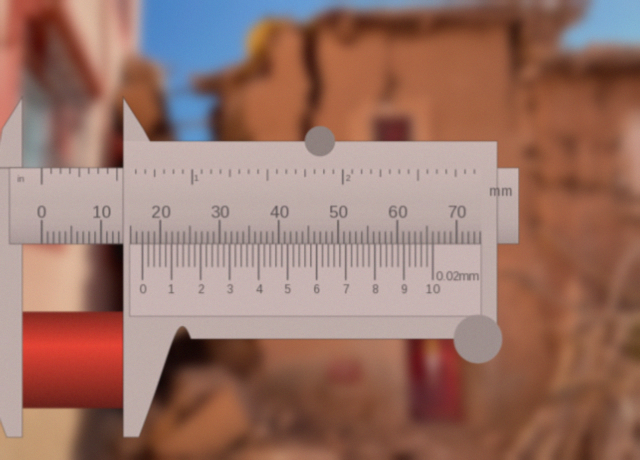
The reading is 17.0 (mm)
